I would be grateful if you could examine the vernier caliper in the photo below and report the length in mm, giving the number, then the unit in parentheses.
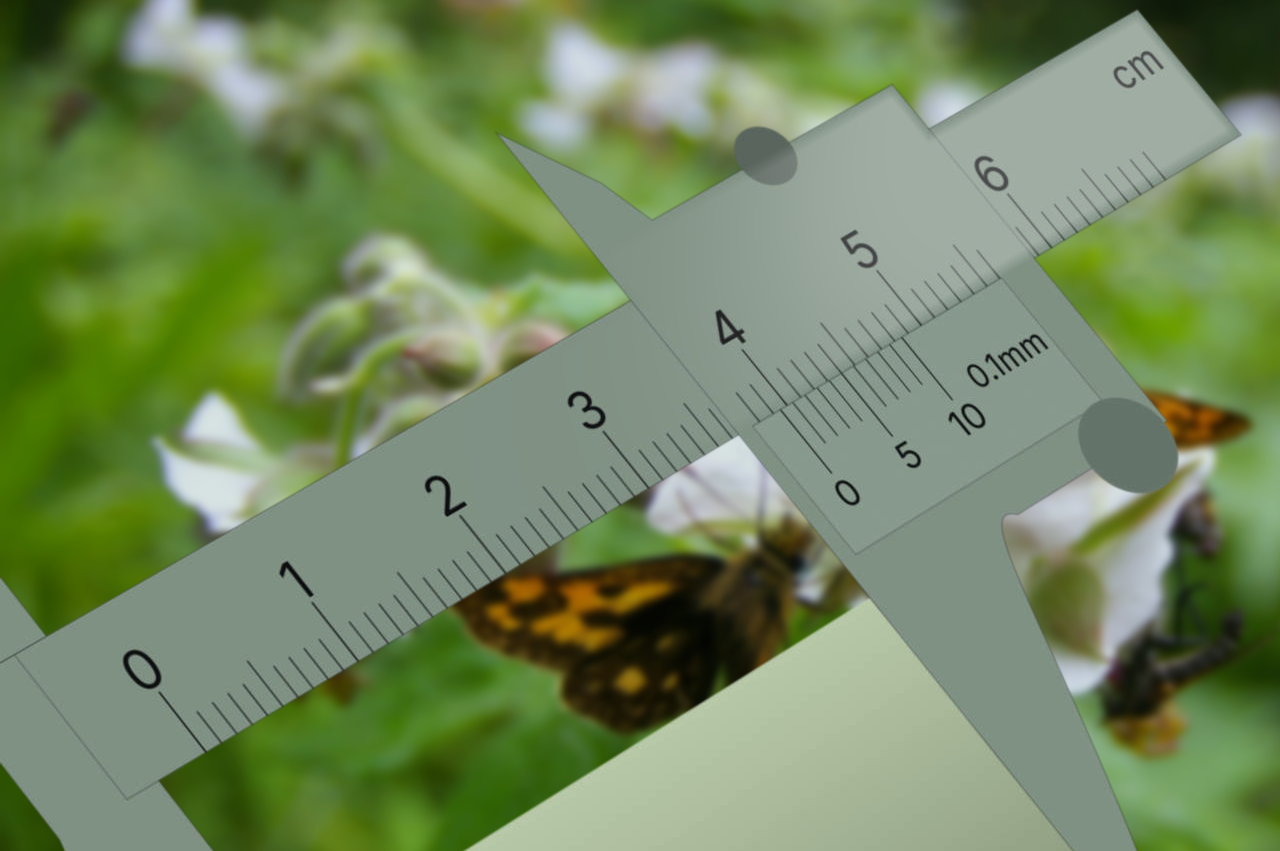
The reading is 39.5 (mm)
